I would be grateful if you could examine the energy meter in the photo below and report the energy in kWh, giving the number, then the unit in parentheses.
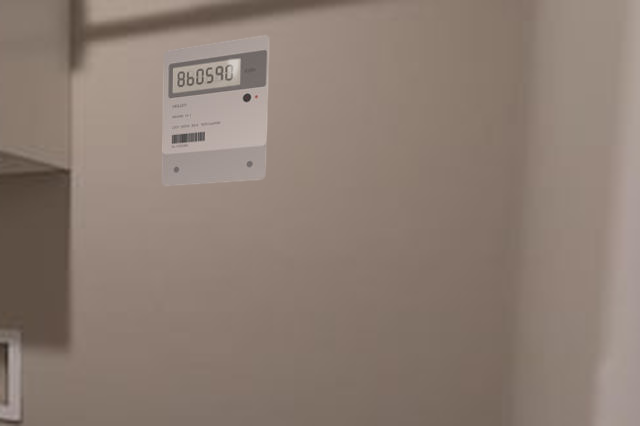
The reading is 860590 (kWh)
